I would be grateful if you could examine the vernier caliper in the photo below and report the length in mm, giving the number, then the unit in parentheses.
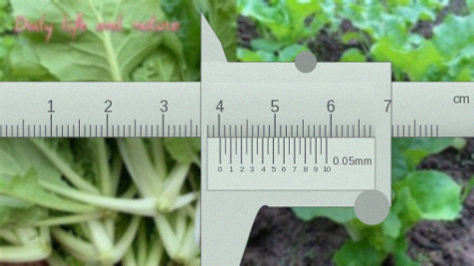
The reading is 40.2 (mm)
